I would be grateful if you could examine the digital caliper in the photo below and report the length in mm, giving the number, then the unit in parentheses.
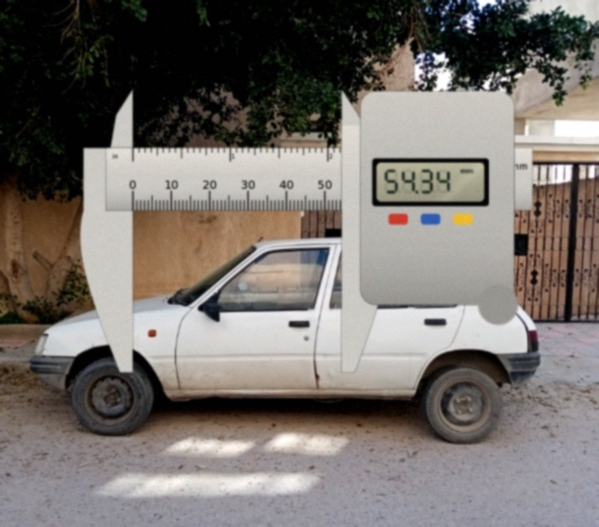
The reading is 54.34 (mm)
